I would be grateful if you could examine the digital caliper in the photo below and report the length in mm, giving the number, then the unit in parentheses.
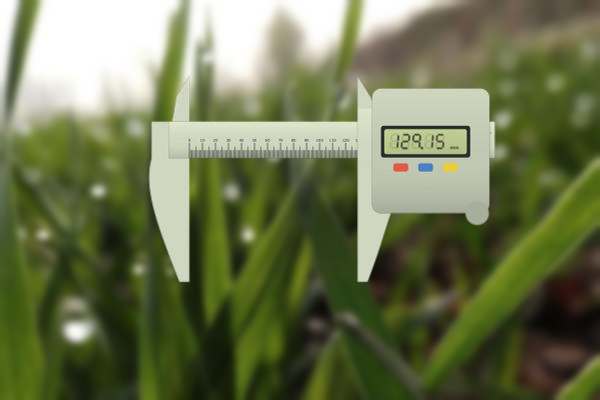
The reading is 129.15 (mm)
